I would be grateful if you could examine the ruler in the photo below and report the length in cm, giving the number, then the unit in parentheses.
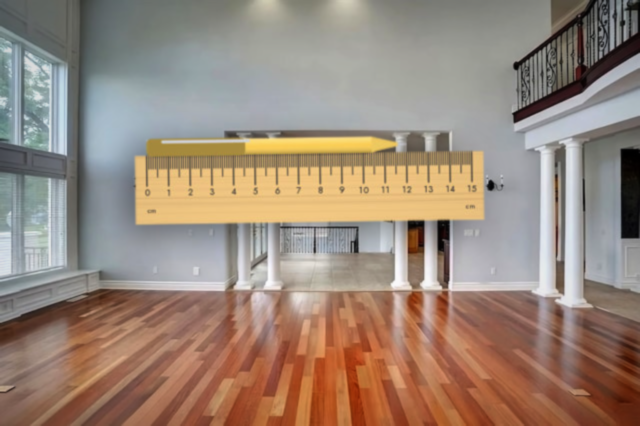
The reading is 12 (cm)
